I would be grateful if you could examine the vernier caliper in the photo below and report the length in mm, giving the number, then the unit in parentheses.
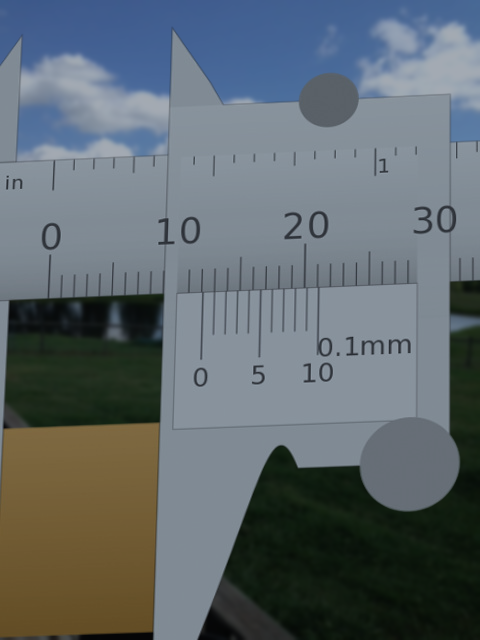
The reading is 12.1 (mm)
